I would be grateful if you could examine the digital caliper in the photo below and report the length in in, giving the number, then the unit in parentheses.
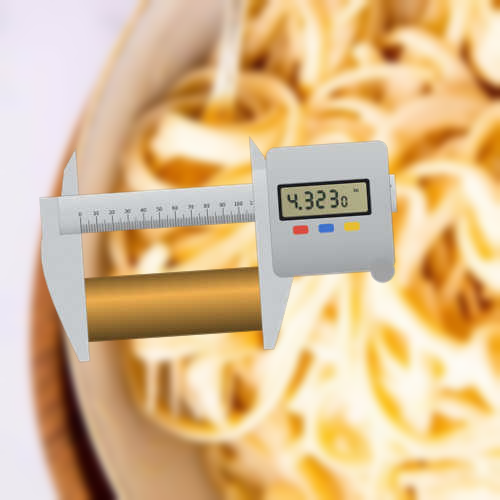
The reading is 4.3230 (in)
